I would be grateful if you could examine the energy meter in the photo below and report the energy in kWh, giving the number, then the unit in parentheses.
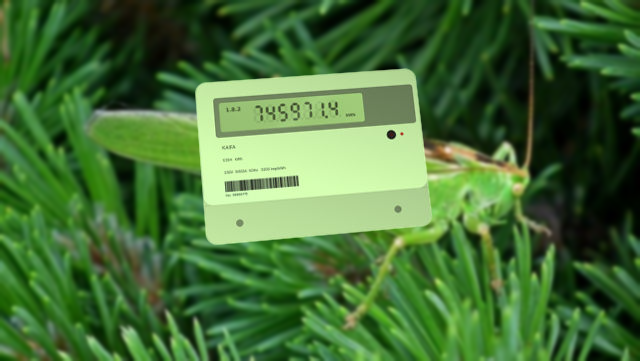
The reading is 745971.4 (kWh)
